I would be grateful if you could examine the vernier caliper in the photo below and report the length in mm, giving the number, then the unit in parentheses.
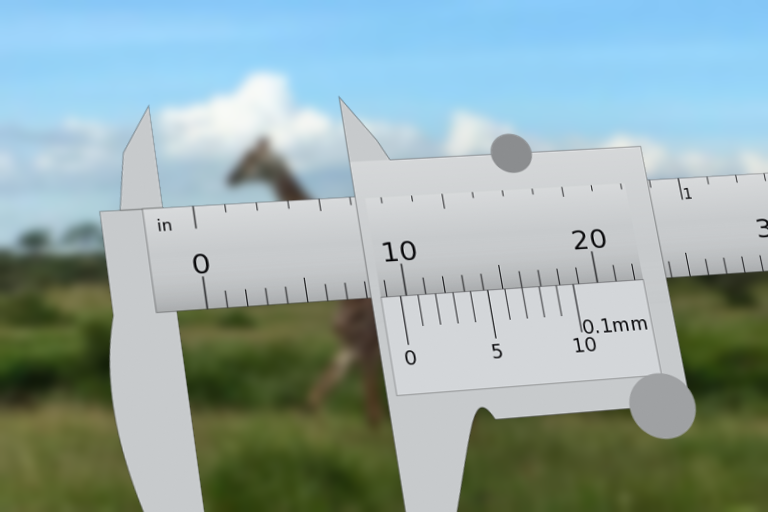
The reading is 9.7 (mm)
